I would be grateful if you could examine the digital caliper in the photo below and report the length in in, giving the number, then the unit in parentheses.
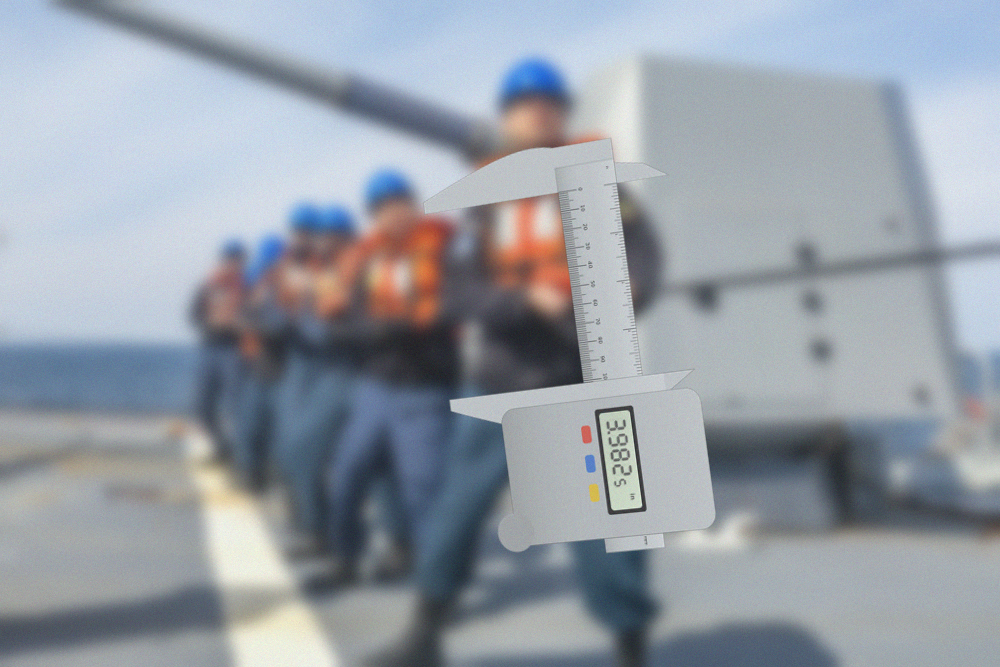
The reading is 3.9825 (in)
